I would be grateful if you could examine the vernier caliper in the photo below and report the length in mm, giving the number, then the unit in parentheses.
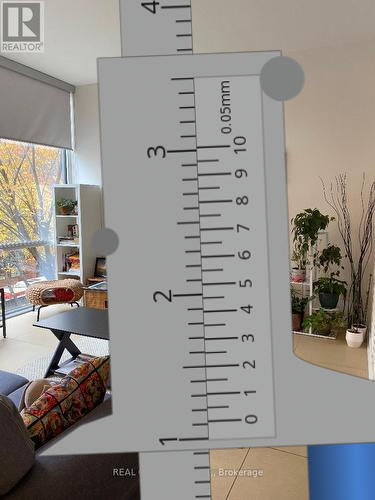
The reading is 11.2 (mm)
